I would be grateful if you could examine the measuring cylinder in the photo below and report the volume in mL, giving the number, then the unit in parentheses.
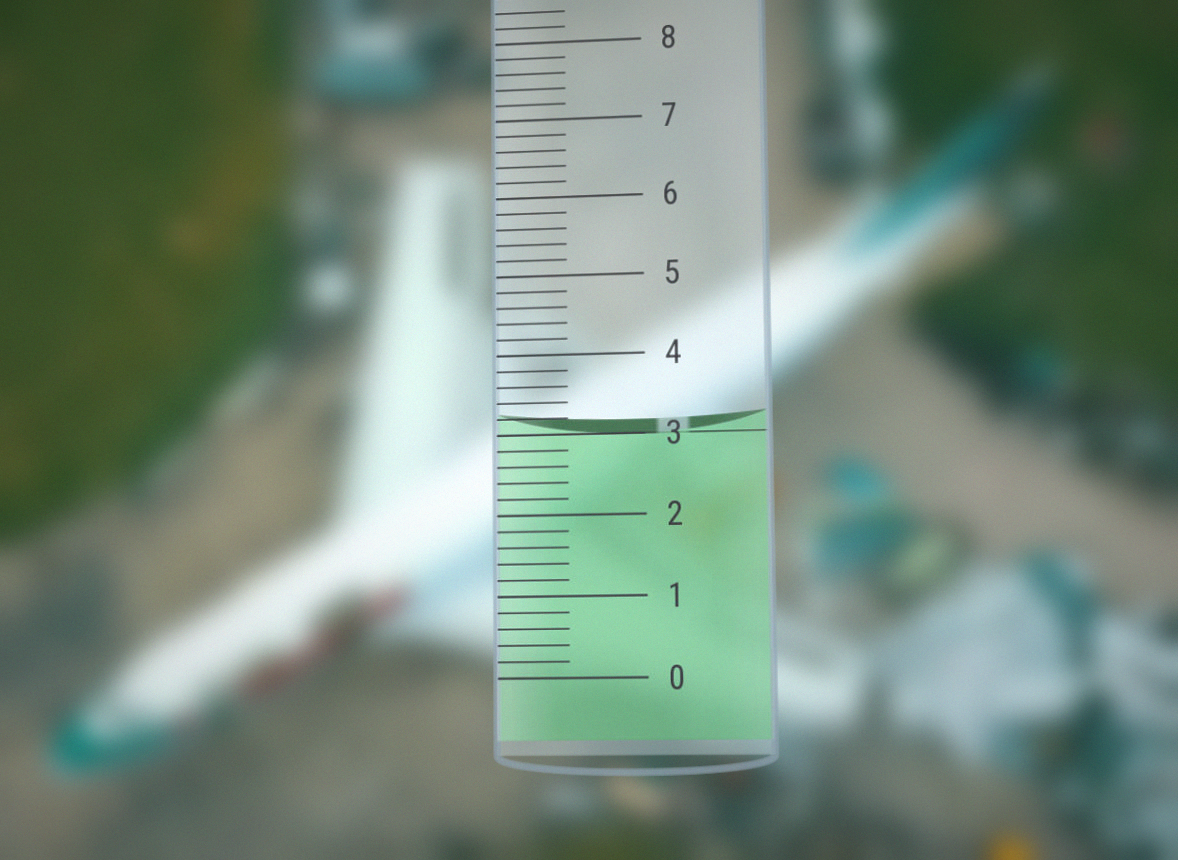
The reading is 3 (mL)
